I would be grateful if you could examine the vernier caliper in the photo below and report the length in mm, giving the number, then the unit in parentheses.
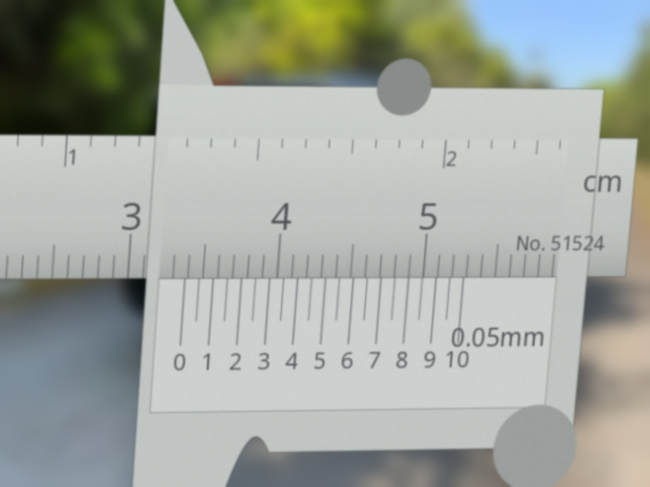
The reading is 33.8 (mm)
